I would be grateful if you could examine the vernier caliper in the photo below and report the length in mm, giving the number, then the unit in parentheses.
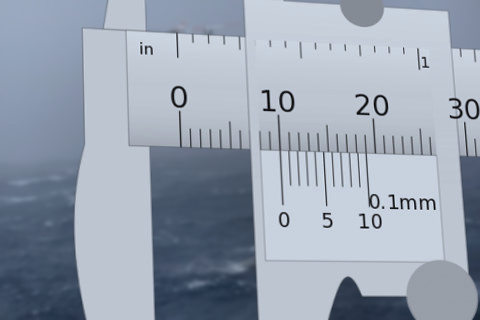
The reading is 10.0 (mm)
